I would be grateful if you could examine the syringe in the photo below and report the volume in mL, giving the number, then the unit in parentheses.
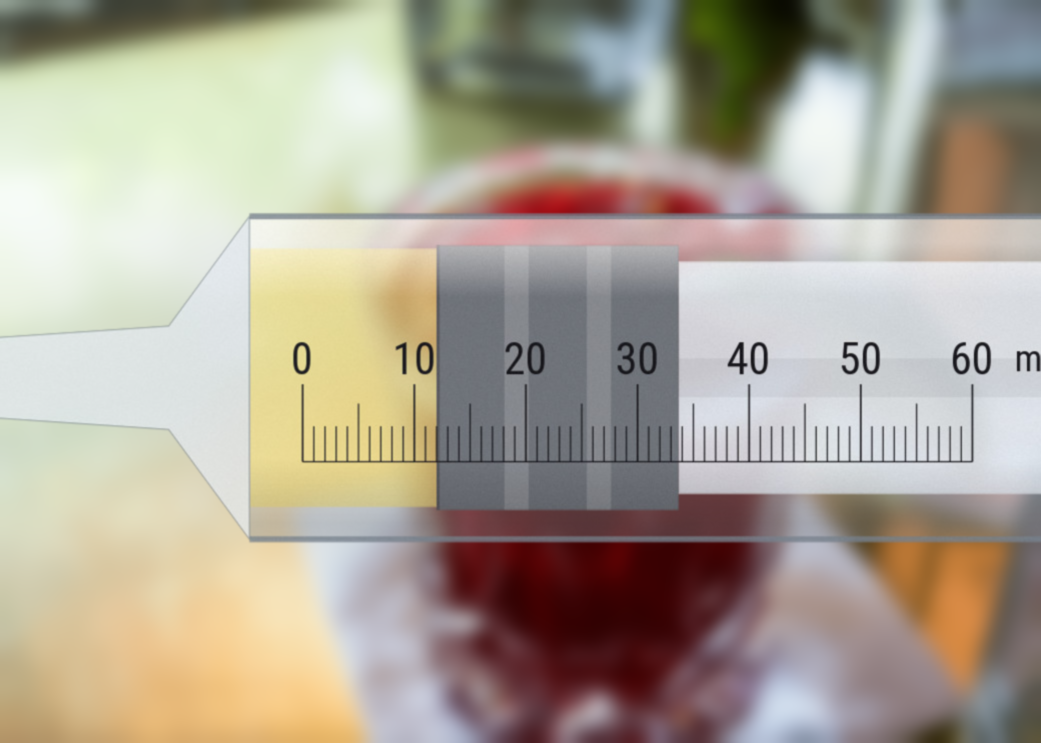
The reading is 12 (mL)
